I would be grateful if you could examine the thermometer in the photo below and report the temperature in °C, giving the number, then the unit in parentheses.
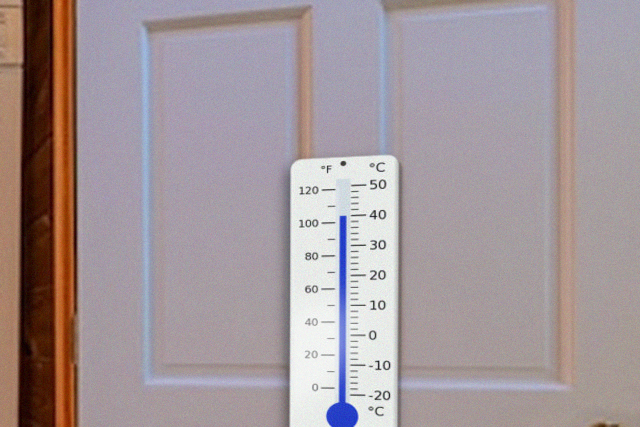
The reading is 40 (°C)
